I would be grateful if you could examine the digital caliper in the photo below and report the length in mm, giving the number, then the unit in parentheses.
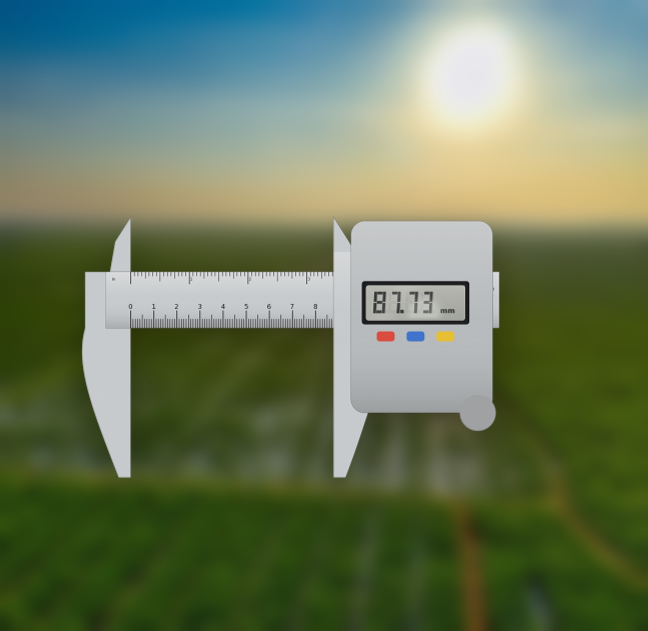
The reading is 87.73 (mm)
